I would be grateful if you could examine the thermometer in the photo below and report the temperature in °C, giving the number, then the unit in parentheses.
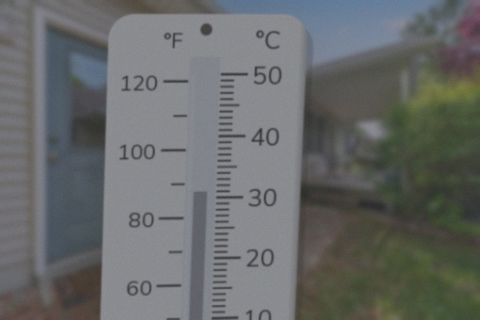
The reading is 31 (°C)
